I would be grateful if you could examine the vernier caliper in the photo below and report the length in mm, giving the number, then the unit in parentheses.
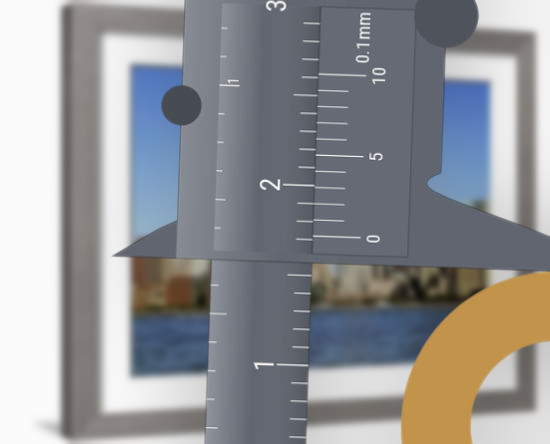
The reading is 17.2 (mm)
